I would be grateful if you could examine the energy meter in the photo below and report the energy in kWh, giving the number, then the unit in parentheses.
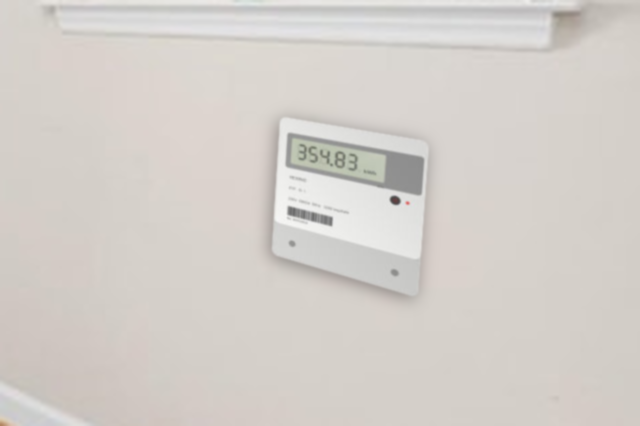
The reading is 354.83 (kWh)
